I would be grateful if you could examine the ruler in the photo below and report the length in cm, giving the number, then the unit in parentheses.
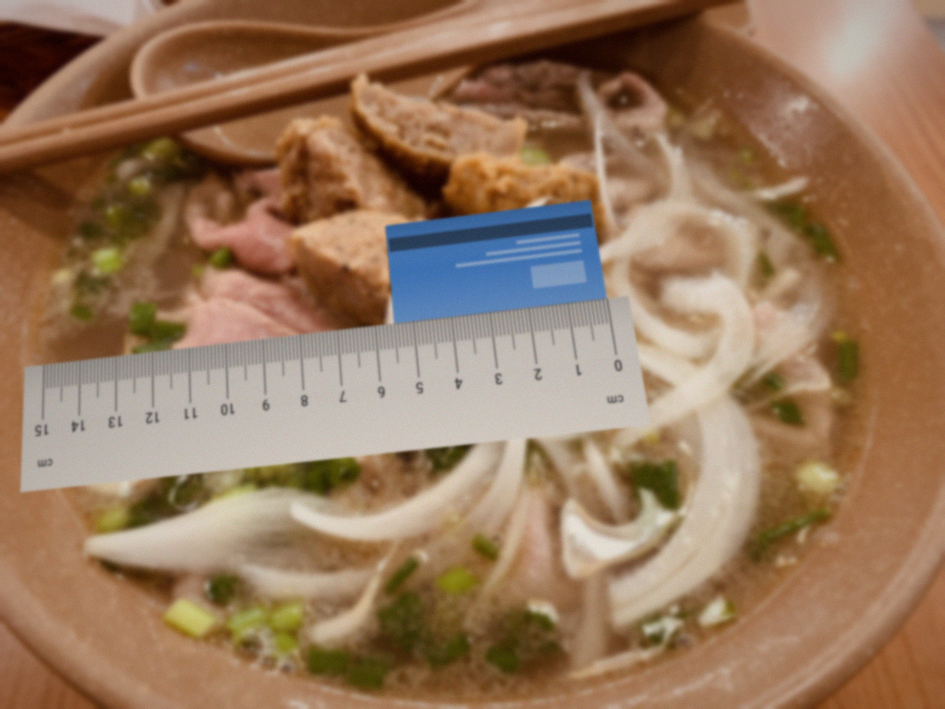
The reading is 5.5 (cm)
